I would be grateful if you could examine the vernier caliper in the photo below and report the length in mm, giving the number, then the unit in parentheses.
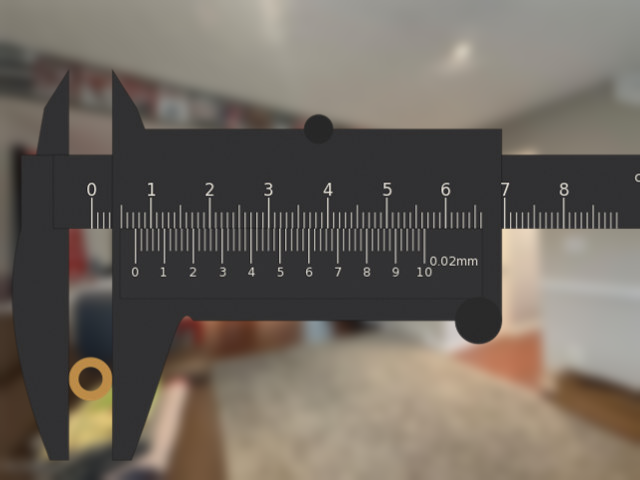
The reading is 7.4 (mm)
